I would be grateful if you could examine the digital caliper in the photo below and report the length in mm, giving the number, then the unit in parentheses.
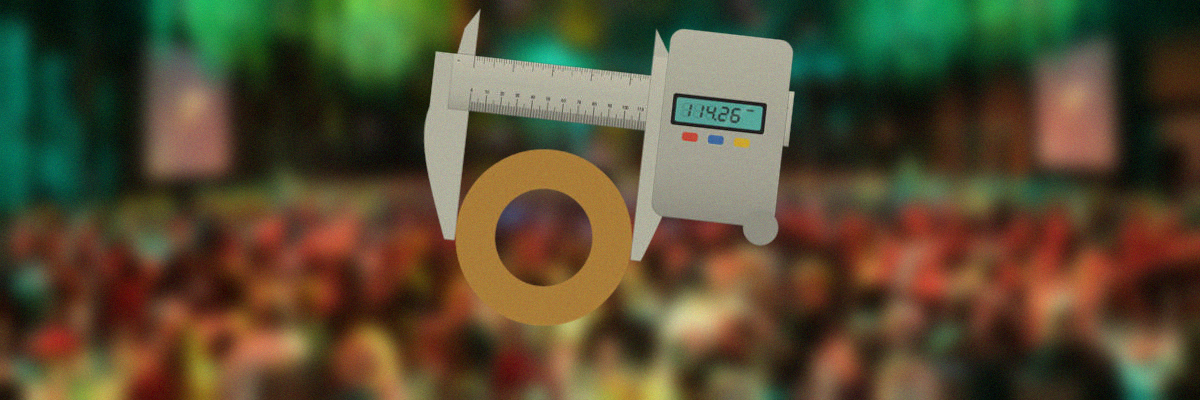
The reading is 114.26 (mm)
